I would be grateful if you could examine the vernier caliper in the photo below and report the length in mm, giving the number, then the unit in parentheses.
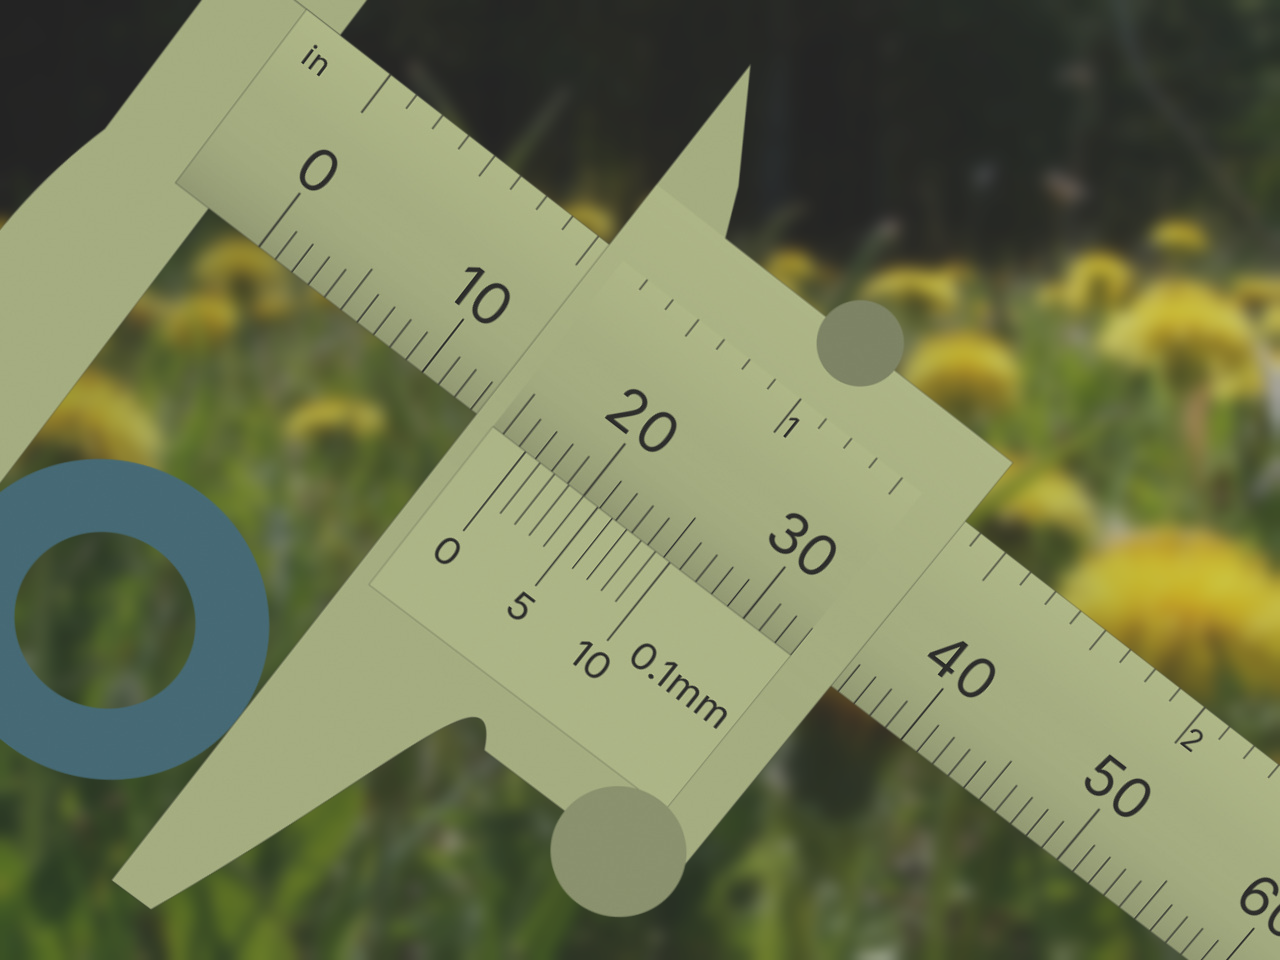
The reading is 16.4 (mm)
